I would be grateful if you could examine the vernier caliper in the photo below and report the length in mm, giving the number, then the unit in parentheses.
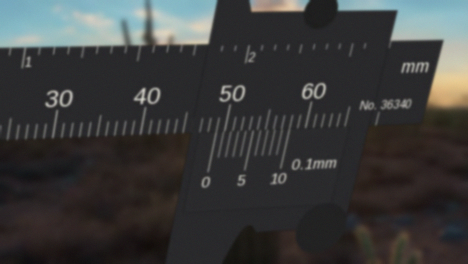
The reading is 49.0 (mm)
